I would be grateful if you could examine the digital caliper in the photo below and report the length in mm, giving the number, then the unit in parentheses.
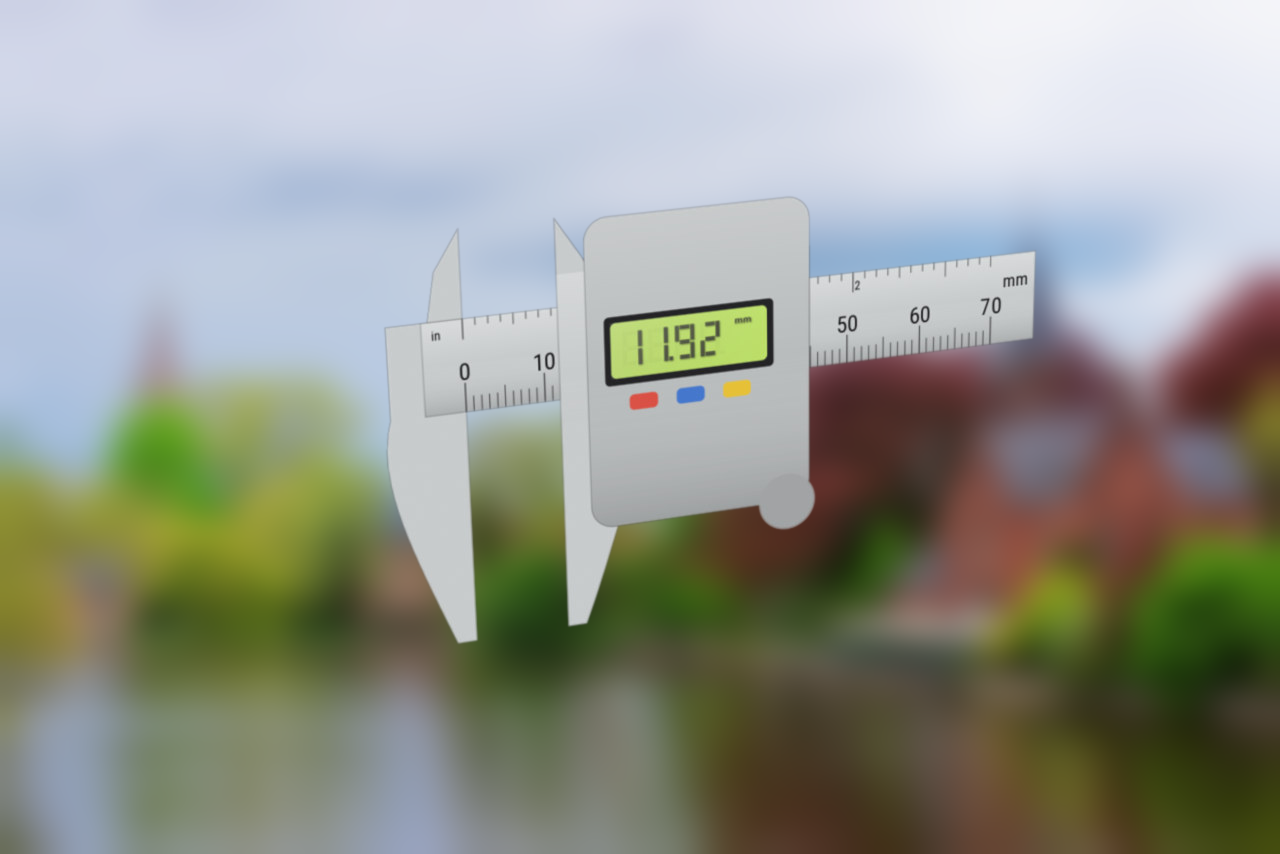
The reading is 11.92 (mm)
